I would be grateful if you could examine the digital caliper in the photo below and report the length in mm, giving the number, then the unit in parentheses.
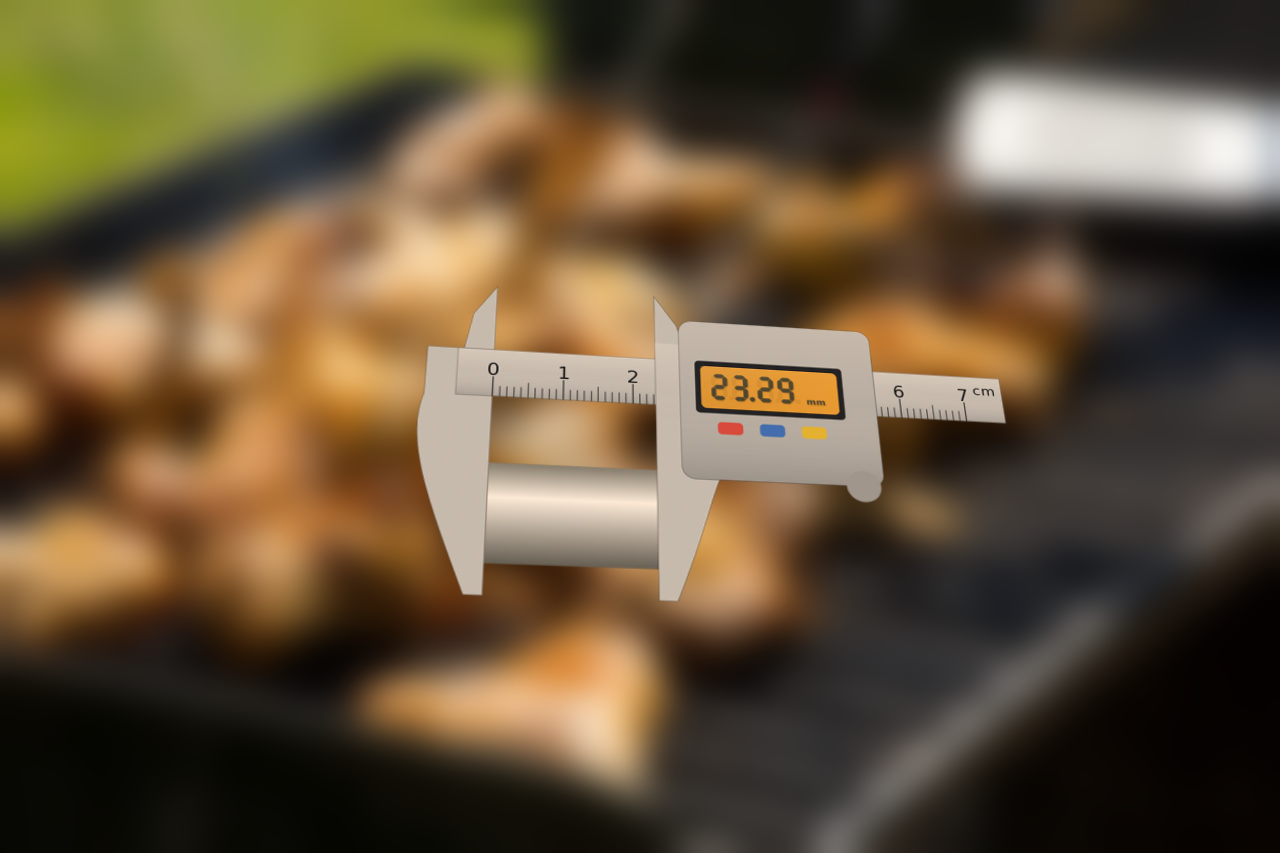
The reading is 23.29 (mm)
